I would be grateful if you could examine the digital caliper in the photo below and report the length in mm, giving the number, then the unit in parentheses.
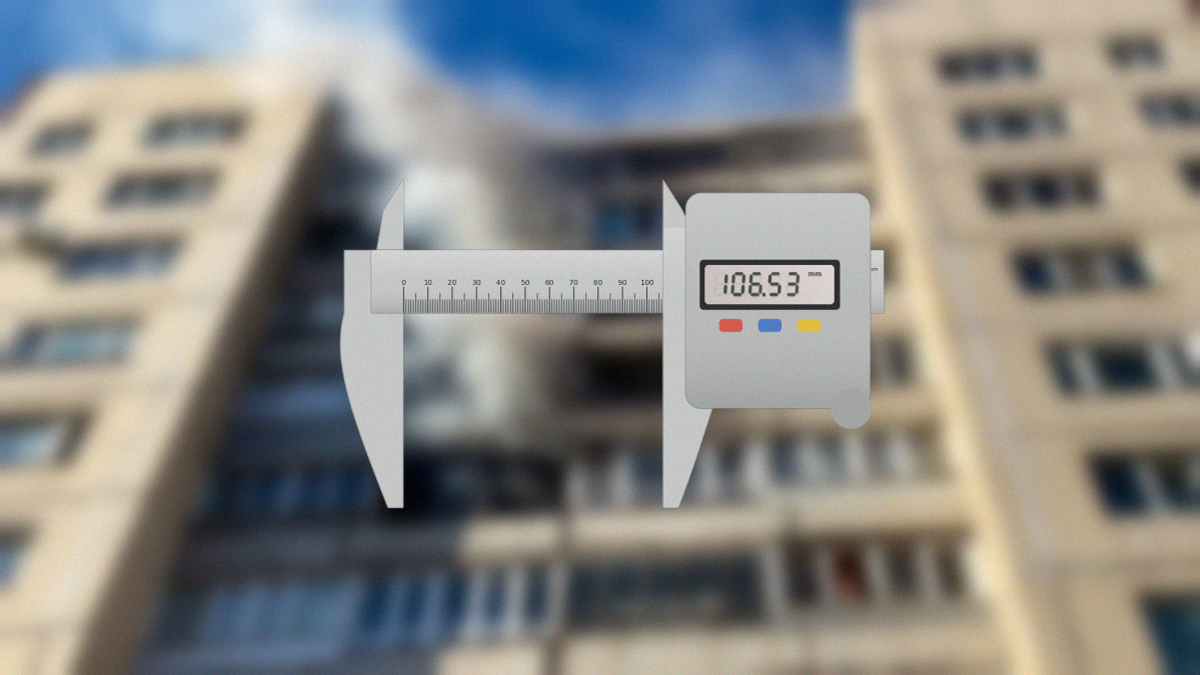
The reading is 106.53 (mm)
